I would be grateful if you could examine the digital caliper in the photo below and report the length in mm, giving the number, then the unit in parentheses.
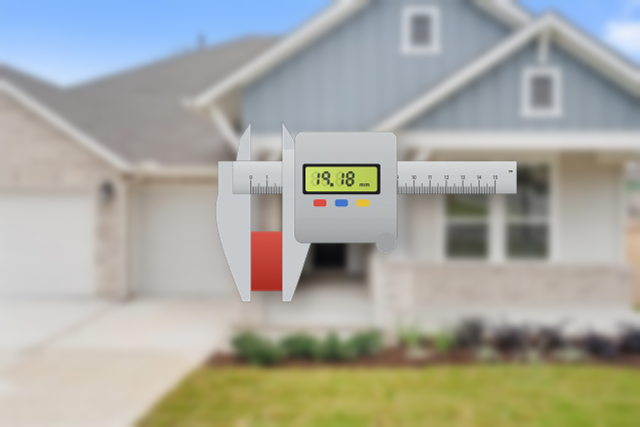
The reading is 19.18 (mm)
